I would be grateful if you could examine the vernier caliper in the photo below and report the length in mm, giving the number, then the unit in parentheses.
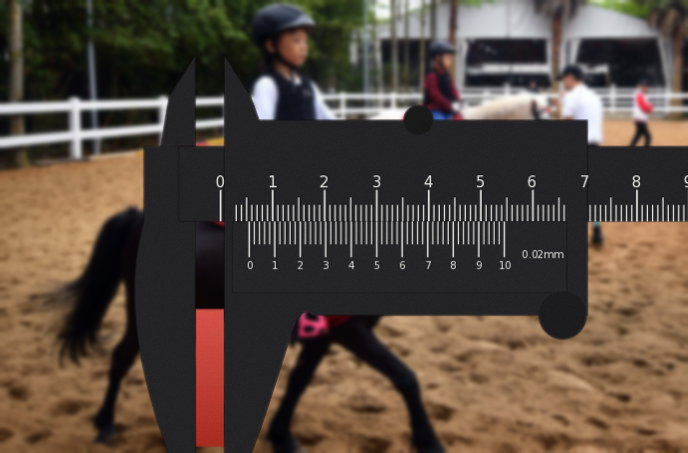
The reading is 5.5 (mm)
